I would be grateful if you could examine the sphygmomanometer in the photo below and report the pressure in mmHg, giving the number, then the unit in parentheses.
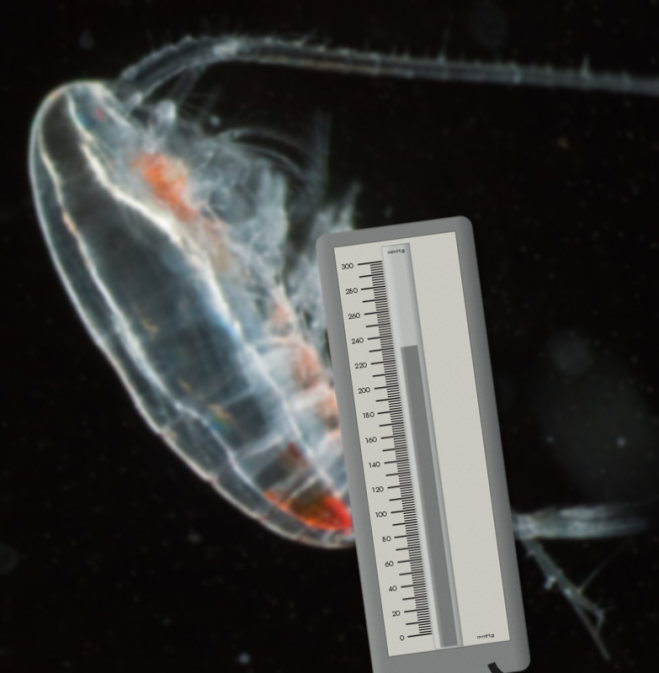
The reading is 230 (mmHg)
